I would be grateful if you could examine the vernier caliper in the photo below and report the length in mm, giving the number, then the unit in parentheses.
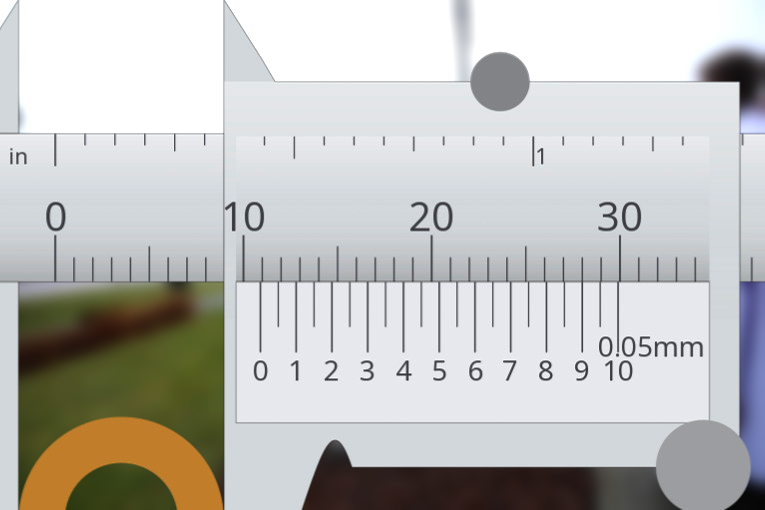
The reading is 10.9 (mm)
